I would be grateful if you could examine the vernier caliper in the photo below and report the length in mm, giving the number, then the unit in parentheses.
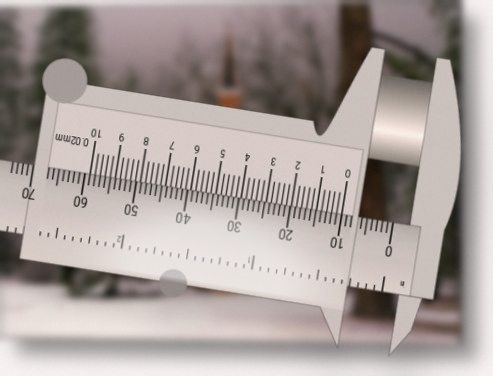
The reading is 10.0 (mm)
